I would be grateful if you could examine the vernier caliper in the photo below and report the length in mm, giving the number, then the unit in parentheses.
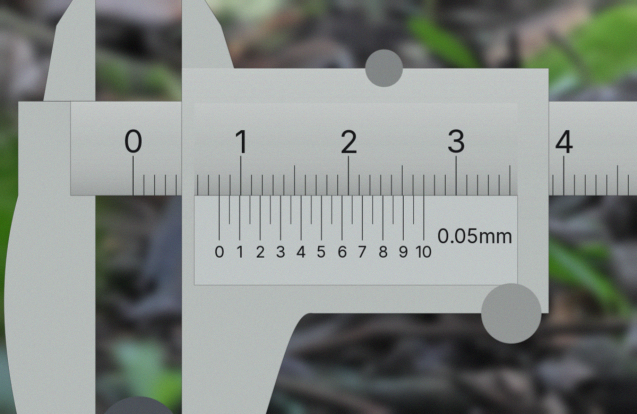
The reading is 8.0 (mm)
